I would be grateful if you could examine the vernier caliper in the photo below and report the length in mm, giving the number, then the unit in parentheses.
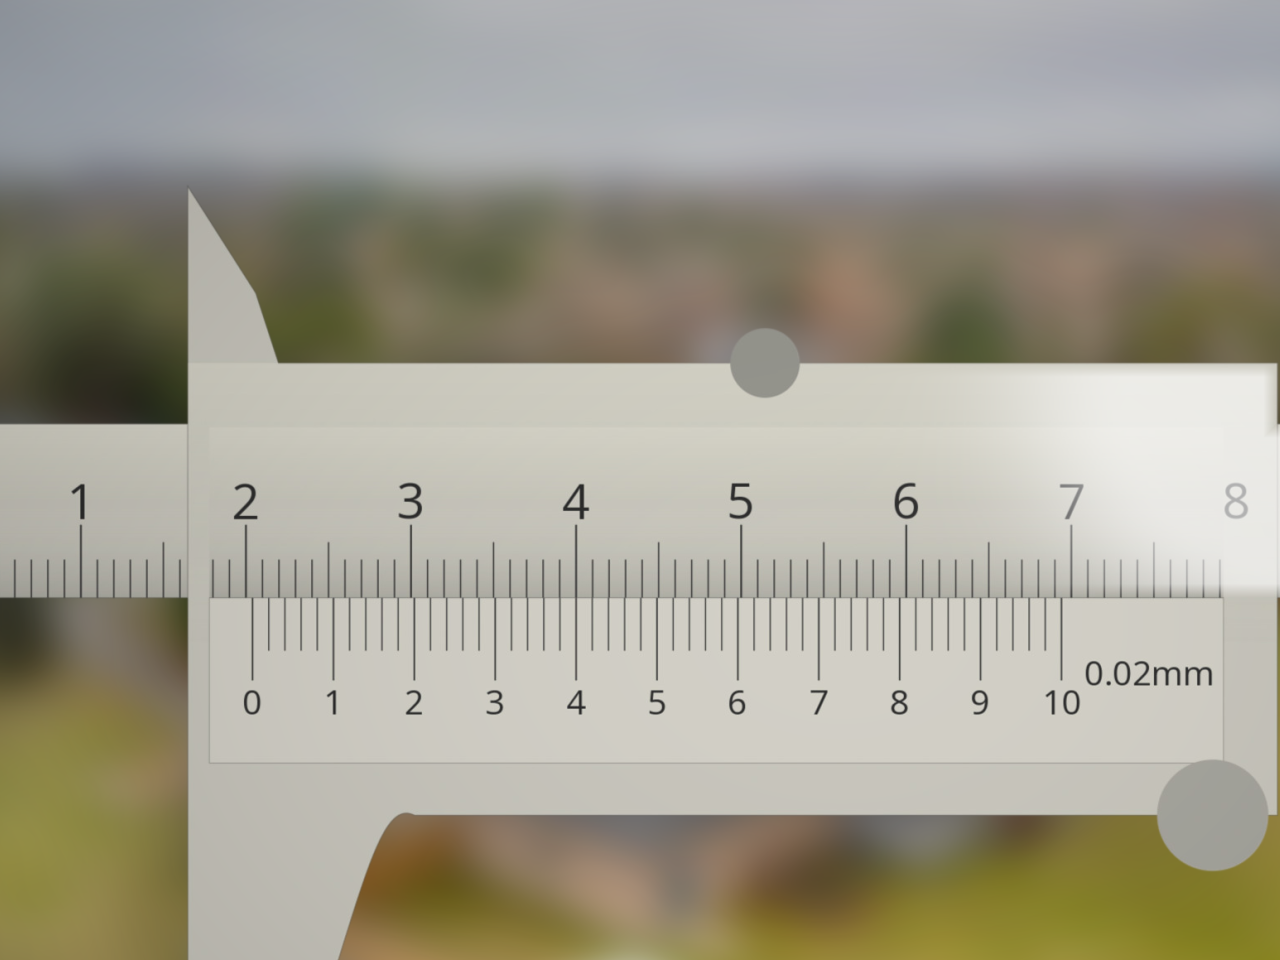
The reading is 20.4 (mm)
